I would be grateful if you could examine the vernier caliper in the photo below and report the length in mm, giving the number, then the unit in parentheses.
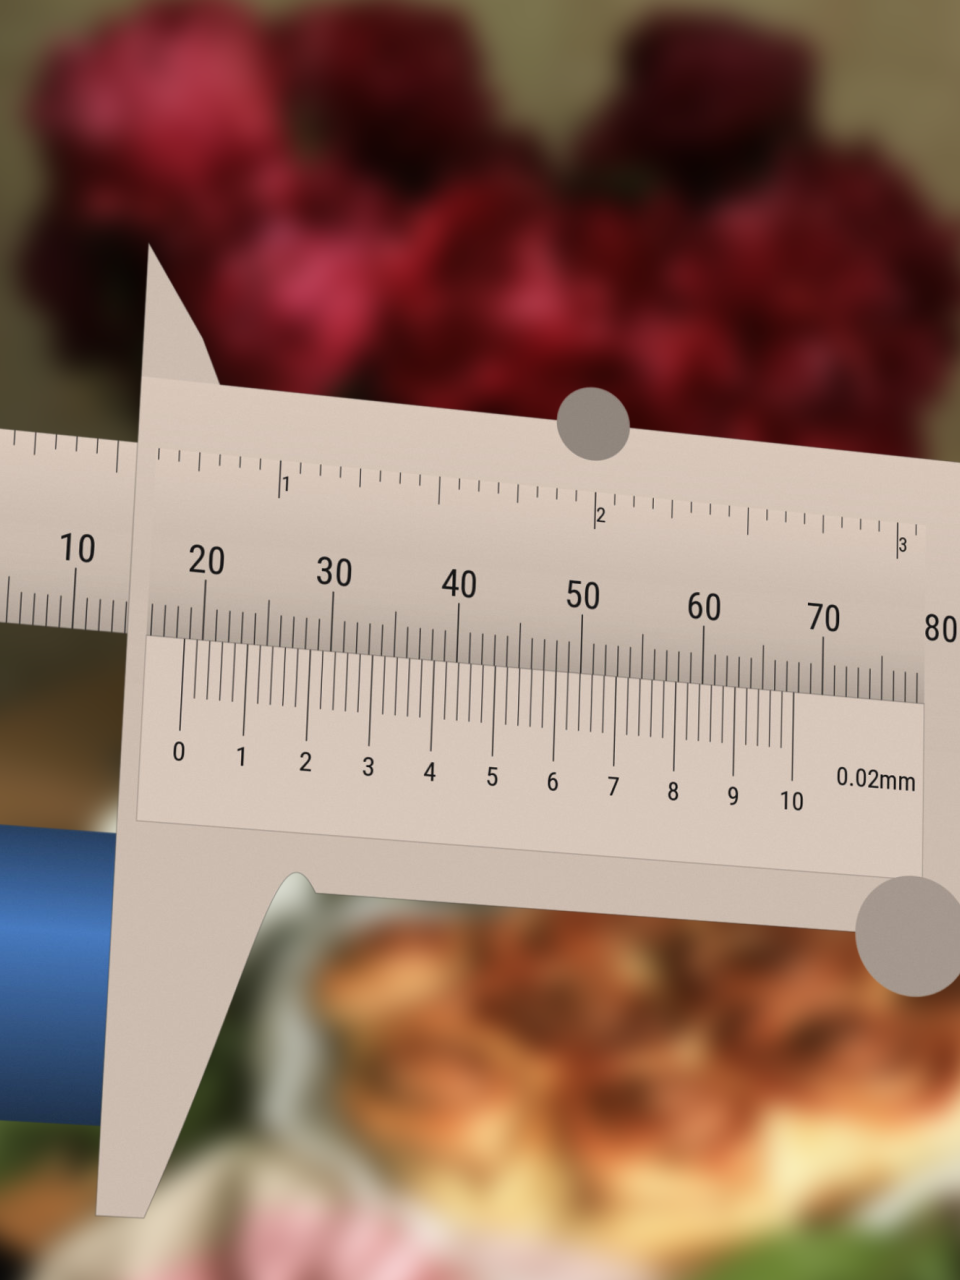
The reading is 18.6 (mm)
